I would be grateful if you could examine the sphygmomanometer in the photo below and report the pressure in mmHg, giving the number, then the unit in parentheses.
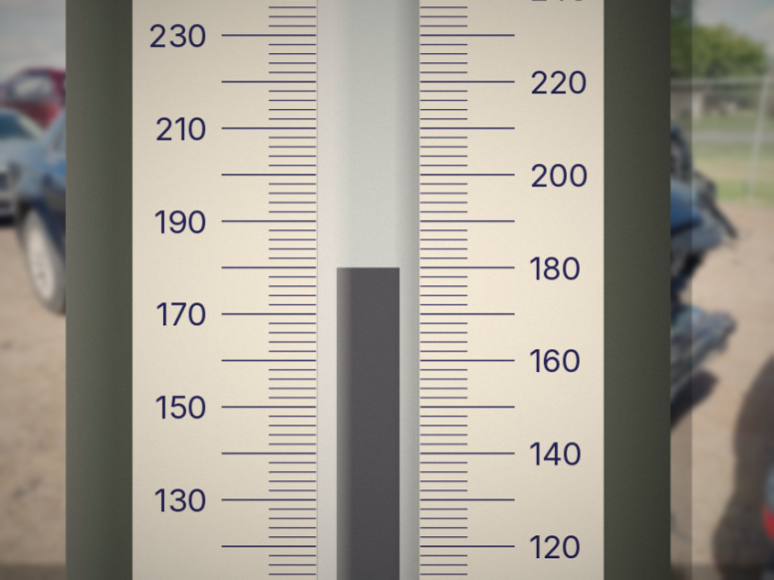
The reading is 180 (mmHg)
